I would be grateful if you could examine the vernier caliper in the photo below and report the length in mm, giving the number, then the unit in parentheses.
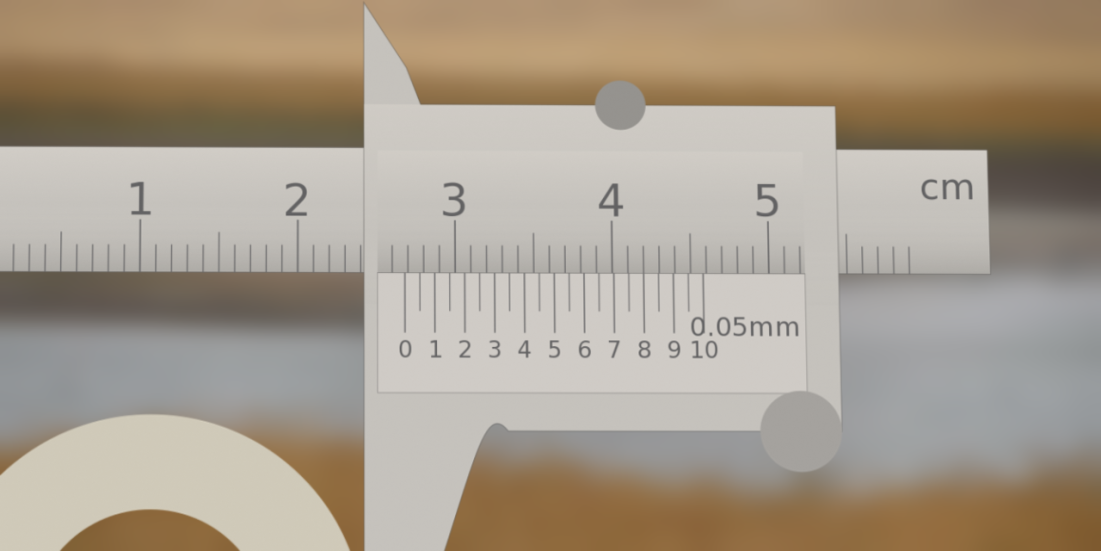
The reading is 26.8 (mm)
